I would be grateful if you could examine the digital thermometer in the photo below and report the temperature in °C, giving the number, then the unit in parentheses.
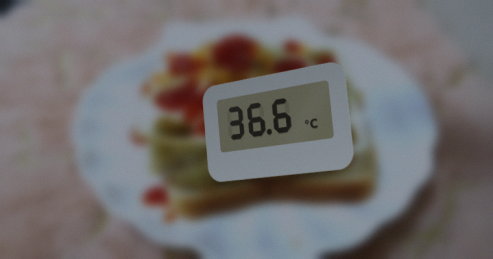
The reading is 36.6 (°C)
